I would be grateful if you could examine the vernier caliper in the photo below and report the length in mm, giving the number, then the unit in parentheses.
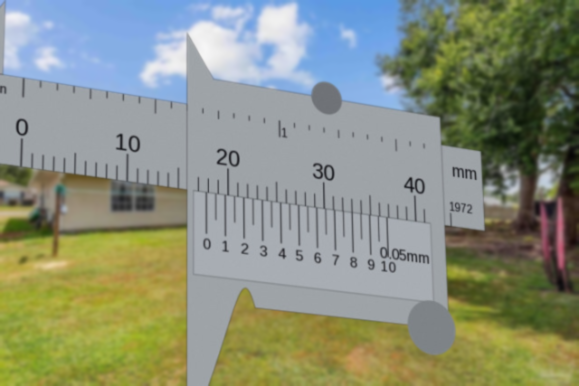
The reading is 17.8 (mm)
